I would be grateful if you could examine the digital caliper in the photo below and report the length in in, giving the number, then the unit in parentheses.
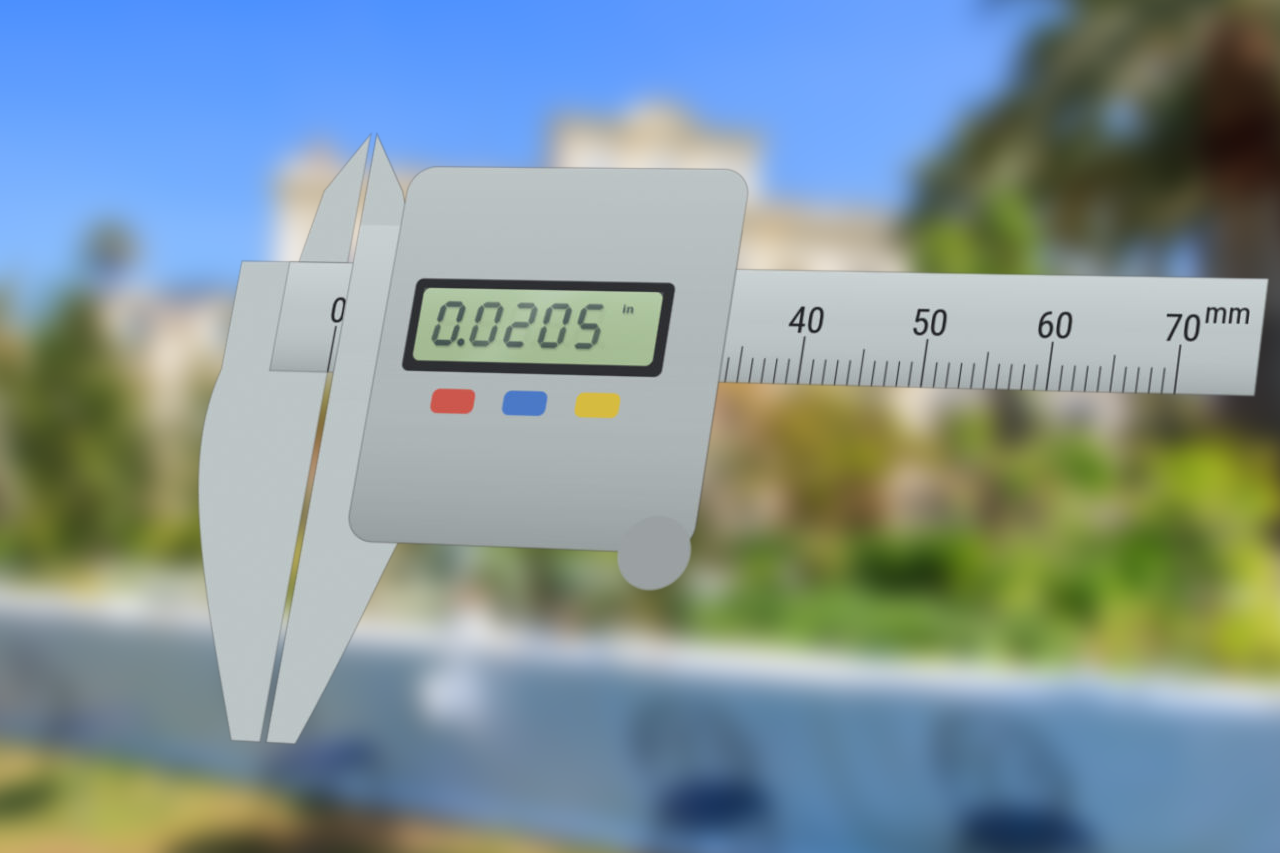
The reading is 0.0205 (in)
